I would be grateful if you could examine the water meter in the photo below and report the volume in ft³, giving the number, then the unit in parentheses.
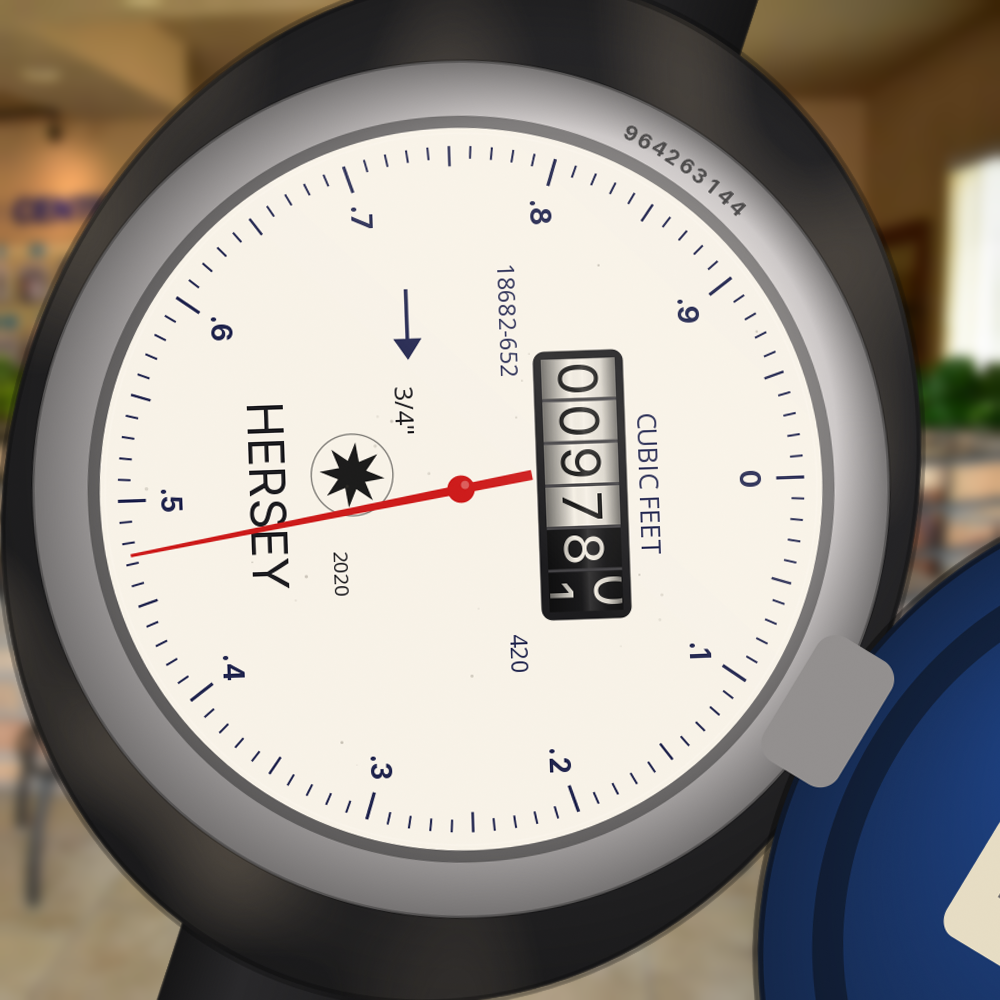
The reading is 9780.47 (ft³)
